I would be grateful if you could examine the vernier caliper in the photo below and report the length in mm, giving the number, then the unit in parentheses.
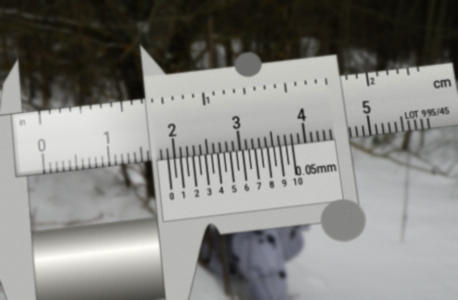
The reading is 19.0 (mm)
